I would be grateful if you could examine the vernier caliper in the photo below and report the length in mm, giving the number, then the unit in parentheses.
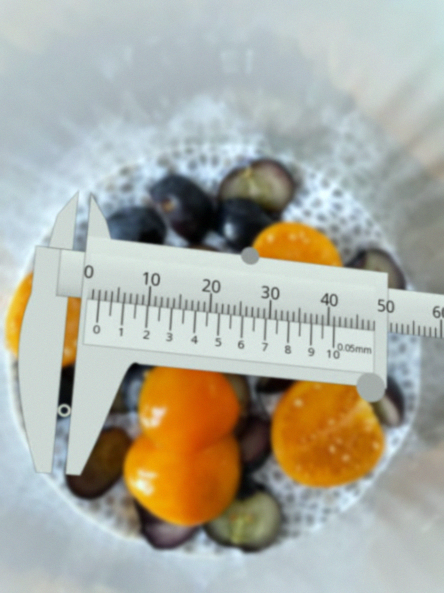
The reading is 2.0 (mm)
